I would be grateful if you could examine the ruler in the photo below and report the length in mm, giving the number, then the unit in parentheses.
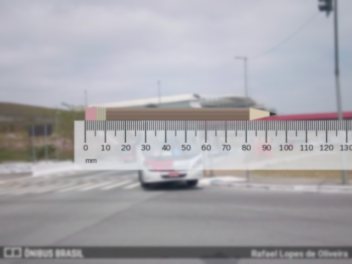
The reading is 95 (mm)
